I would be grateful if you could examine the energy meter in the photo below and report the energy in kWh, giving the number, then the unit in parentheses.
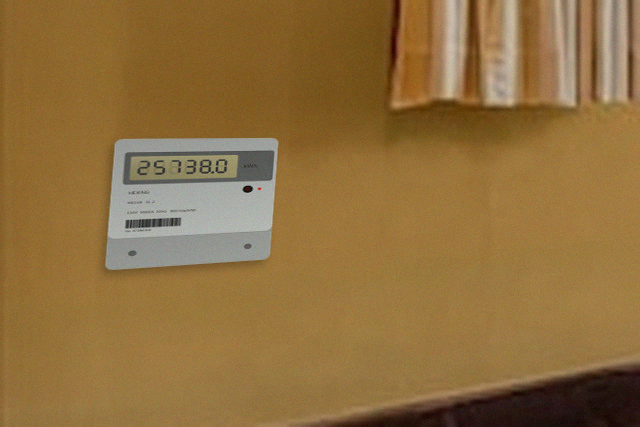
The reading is 25738.0 (kWh)
